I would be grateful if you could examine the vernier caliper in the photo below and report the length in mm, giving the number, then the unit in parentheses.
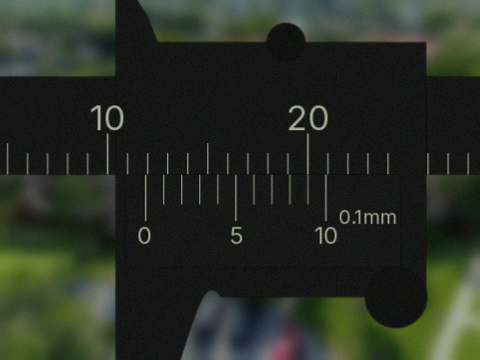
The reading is 11.9 (mm)
